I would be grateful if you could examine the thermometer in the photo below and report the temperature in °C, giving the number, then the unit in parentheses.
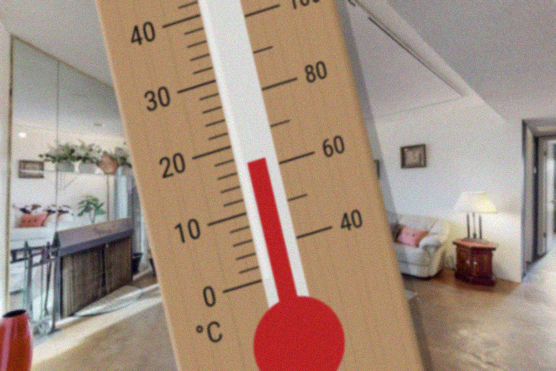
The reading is 17 (°C)
